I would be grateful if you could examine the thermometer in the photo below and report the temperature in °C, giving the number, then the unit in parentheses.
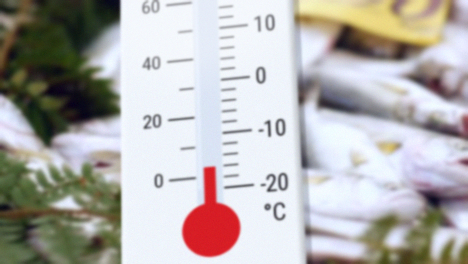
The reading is -16 (°C)
